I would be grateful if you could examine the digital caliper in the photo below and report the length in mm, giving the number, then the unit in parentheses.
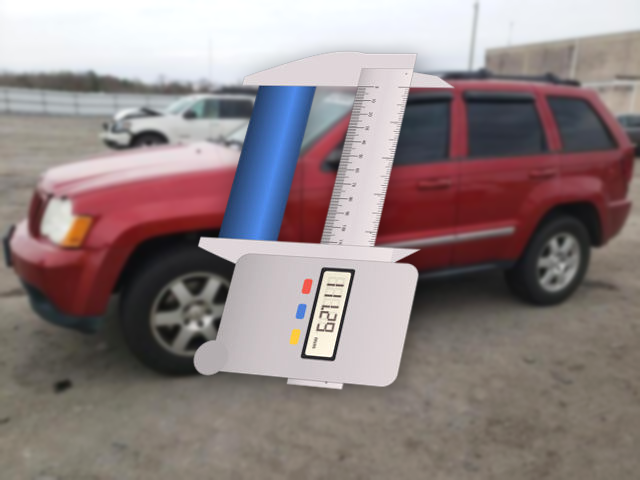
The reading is 111.29 (mm)
